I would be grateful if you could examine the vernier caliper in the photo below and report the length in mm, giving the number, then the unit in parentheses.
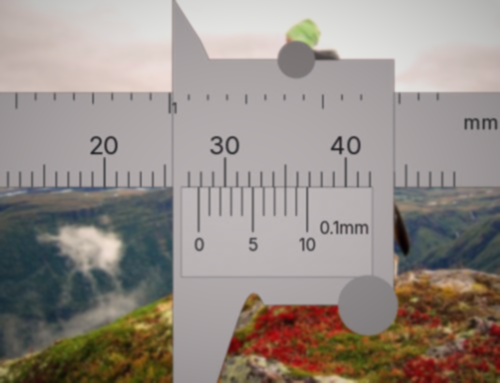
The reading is 27.8 (mm)
